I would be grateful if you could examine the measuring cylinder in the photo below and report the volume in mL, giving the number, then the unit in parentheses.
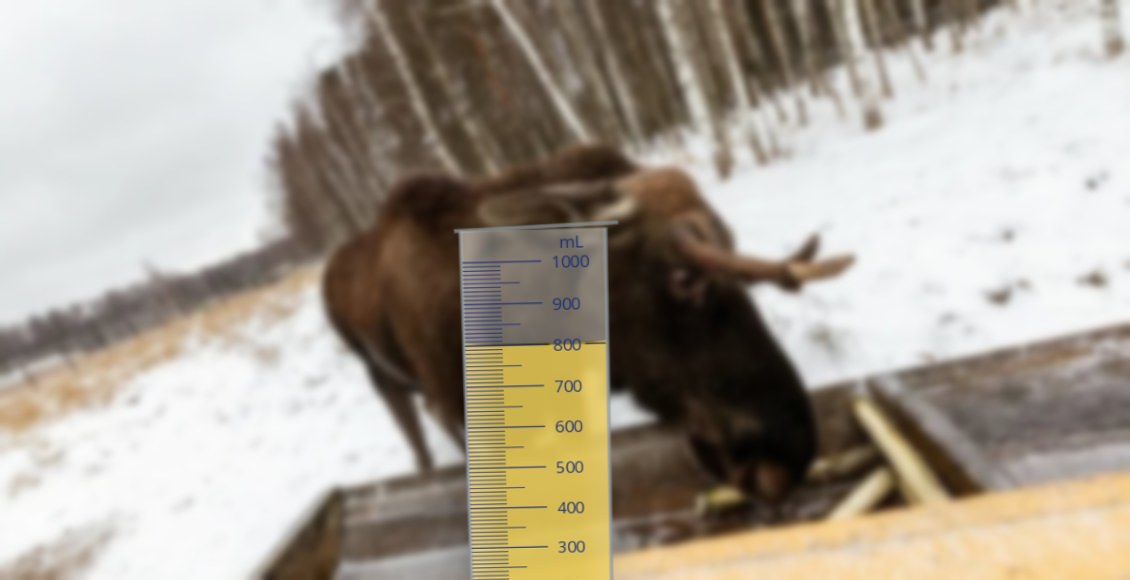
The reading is 800 (mL)
